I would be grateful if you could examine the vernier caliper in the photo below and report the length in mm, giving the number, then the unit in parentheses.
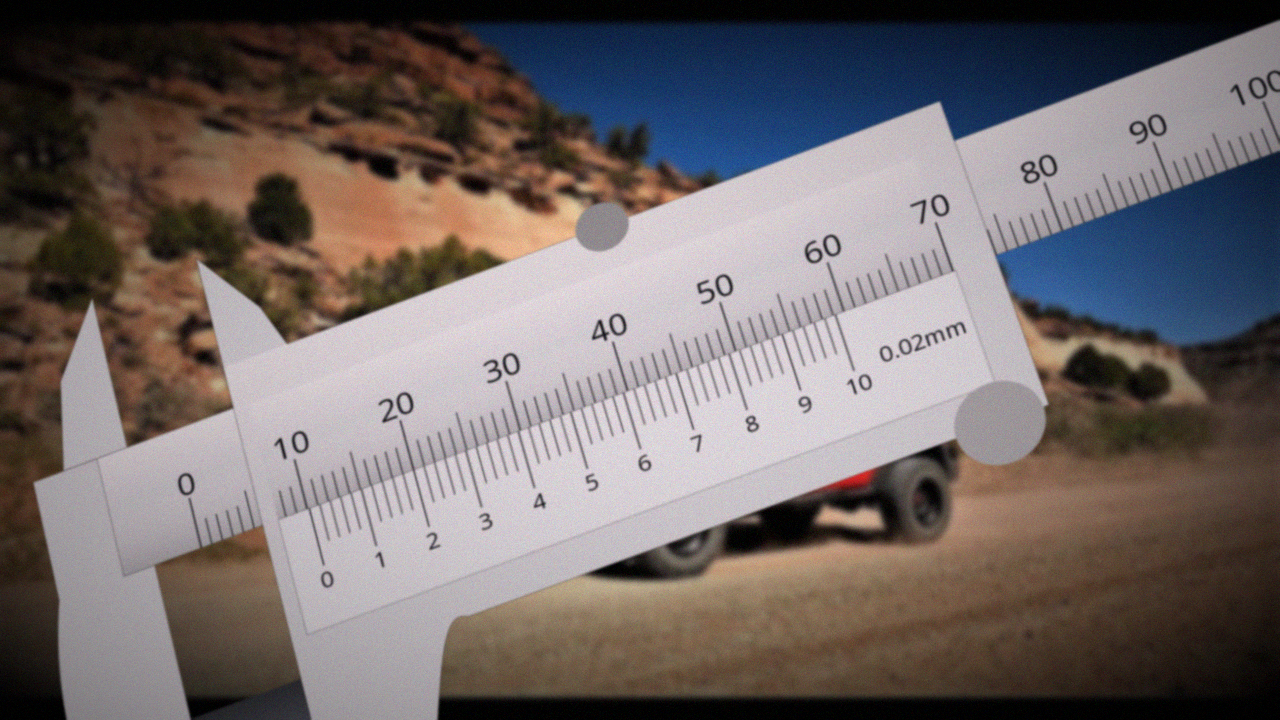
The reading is 10.2 (mm)
